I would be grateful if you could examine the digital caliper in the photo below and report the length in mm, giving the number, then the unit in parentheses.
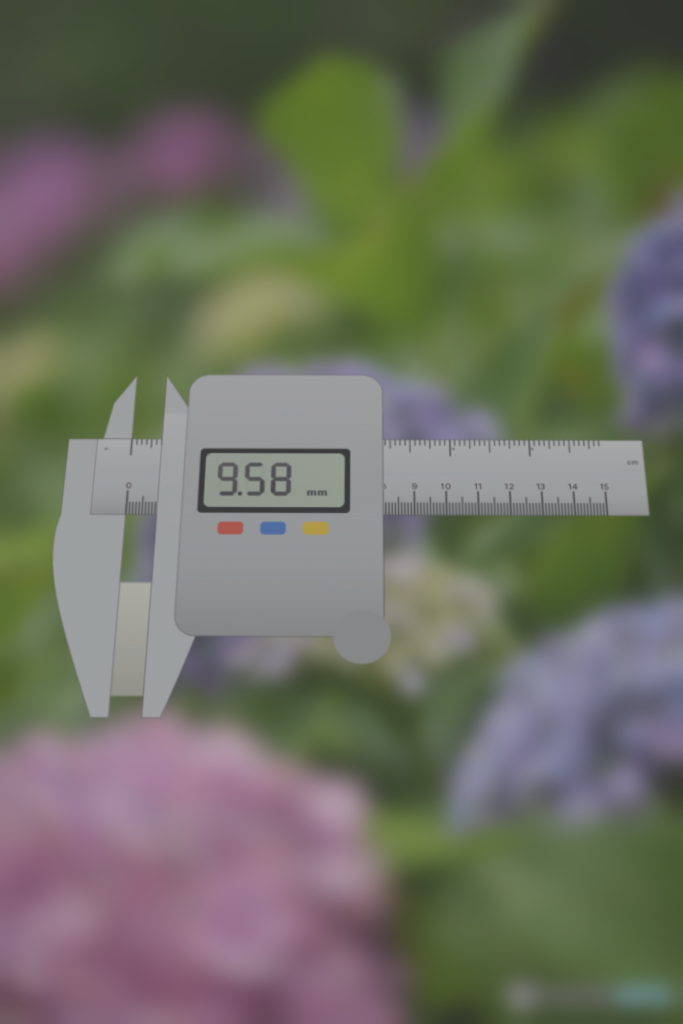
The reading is 9.58 (mm)
